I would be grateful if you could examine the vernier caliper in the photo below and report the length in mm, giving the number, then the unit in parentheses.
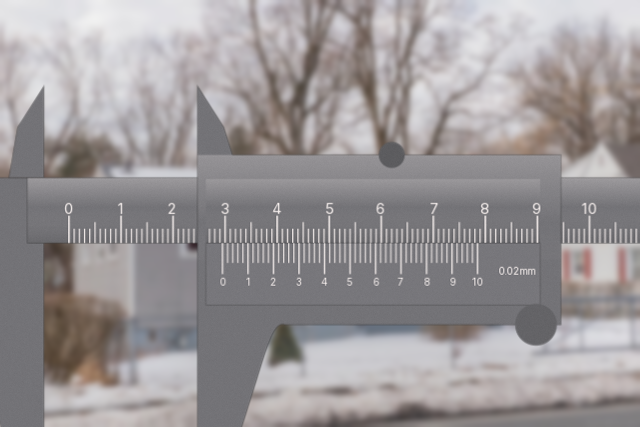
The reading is 29.5 (mm)
